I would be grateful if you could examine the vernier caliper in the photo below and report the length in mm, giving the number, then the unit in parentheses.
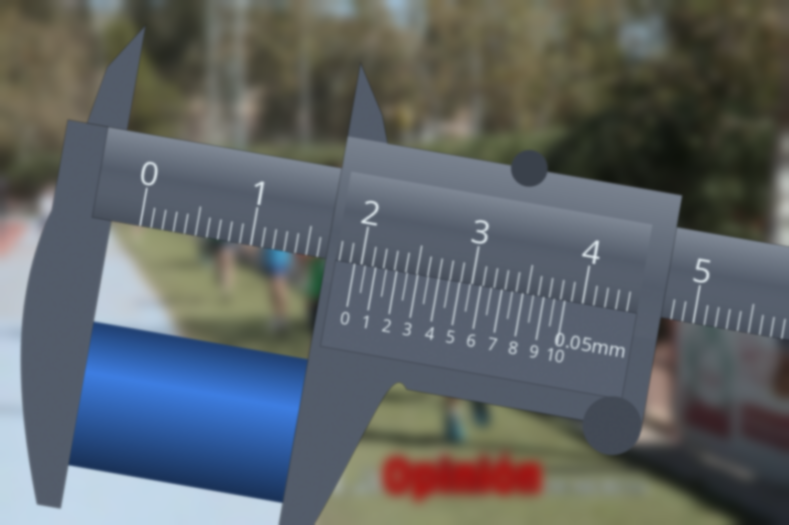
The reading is 19.4 (mm)
